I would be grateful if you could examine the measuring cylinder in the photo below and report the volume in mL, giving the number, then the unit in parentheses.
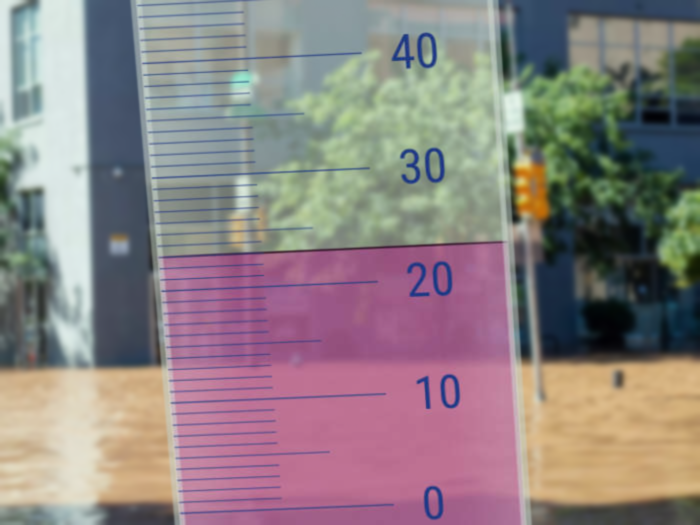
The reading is 23 (mL)
